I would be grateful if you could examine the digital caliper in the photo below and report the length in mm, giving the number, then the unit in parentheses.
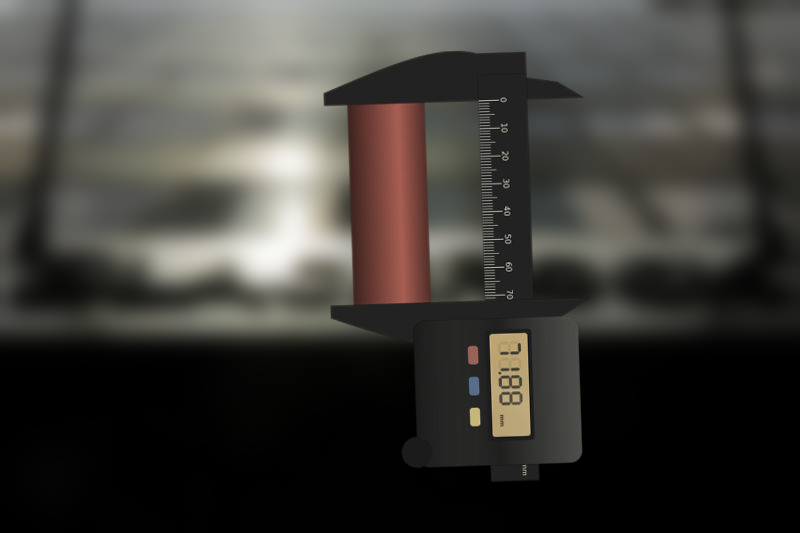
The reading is 71.88 (mm)
